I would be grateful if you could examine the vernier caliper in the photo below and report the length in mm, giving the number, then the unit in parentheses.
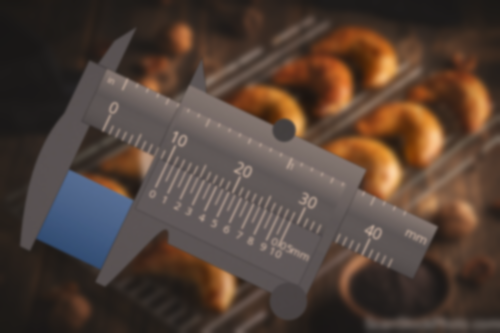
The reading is 10.0 (mm)
